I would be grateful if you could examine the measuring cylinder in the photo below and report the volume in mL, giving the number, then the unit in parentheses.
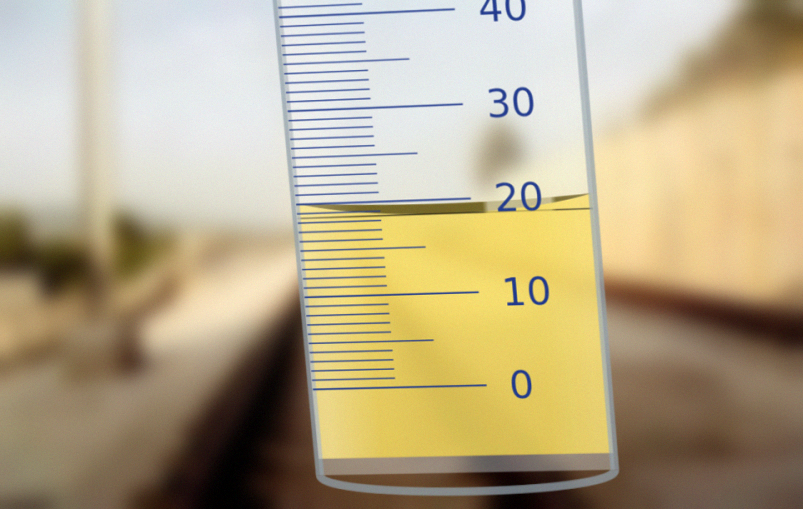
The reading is 18.5 (mL)
